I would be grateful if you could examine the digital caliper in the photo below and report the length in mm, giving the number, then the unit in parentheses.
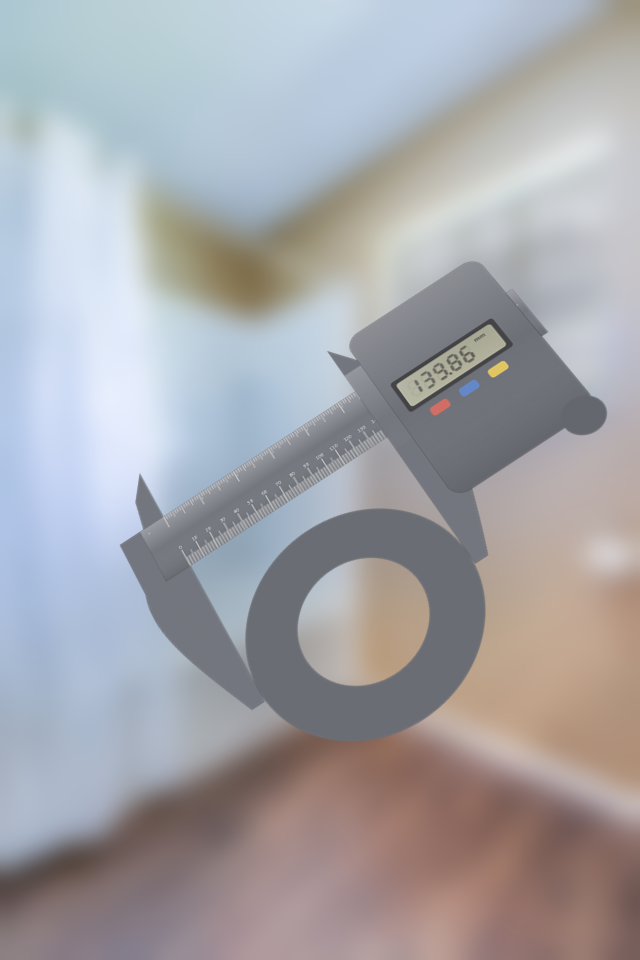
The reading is 139.86 (mm)
